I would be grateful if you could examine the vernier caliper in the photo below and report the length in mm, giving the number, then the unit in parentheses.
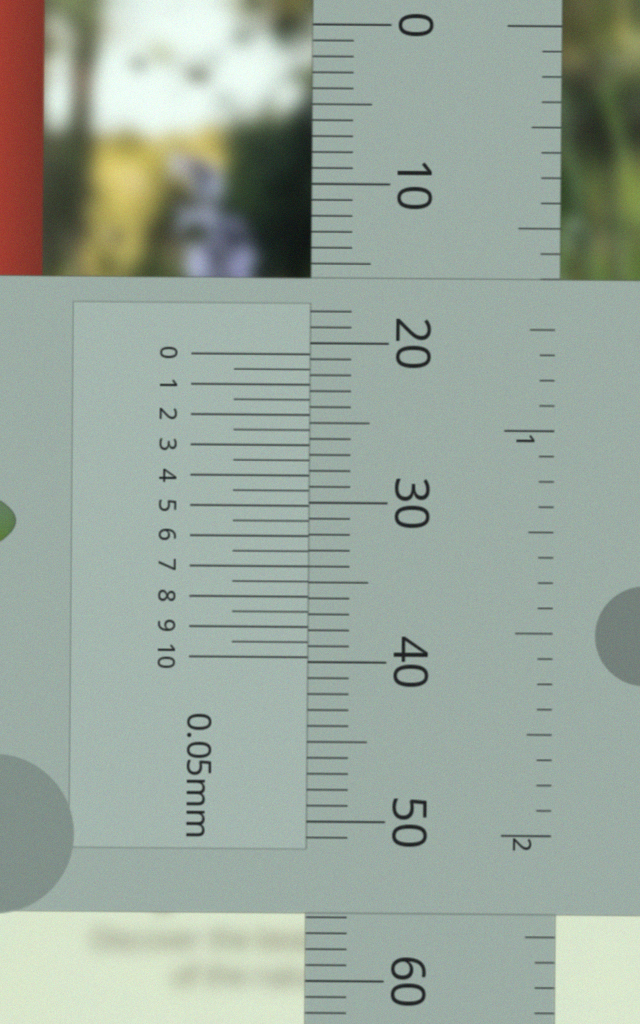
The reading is 20.7 (mm)
